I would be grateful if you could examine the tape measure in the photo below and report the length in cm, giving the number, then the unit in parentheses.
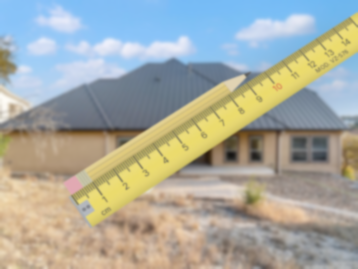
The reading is 9.5 (cm)
